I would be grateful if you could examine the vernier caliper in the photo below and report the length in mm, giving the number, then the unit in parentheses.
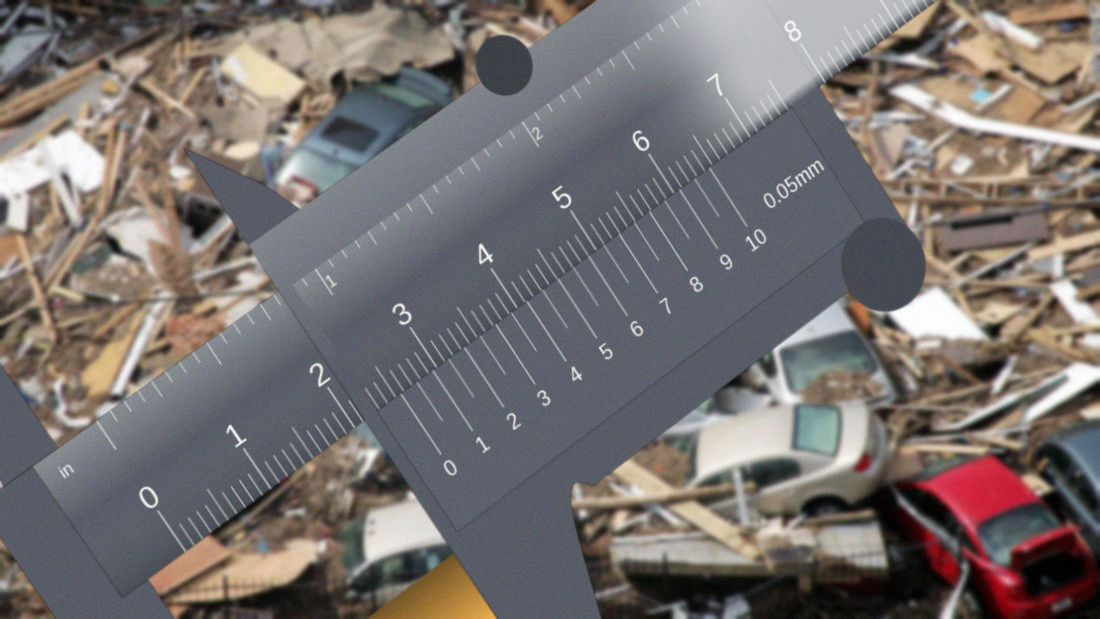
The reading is 25.6 (mm)
